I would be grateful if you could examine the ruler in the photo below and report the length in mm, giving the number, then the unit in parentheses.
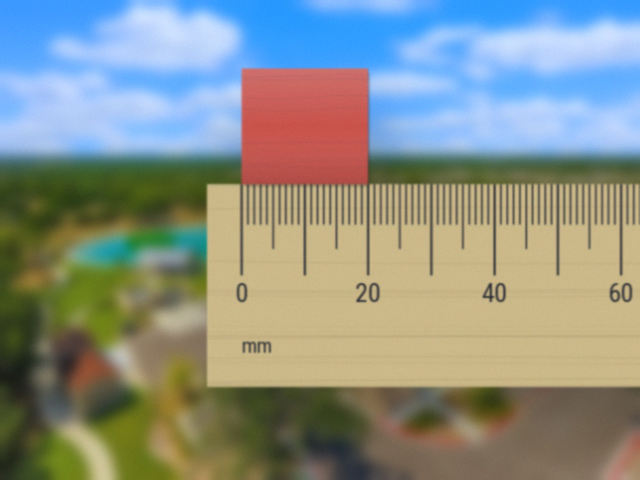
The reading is 20 (mm)
